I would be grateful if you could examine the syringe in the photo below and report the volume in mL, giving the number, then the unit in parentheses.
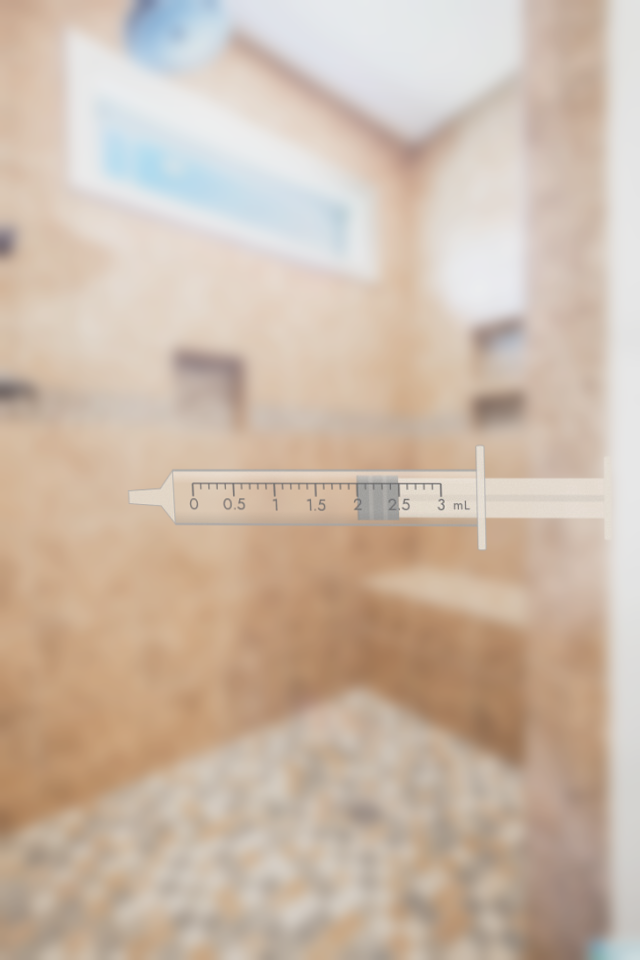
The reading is 2 (mL)
